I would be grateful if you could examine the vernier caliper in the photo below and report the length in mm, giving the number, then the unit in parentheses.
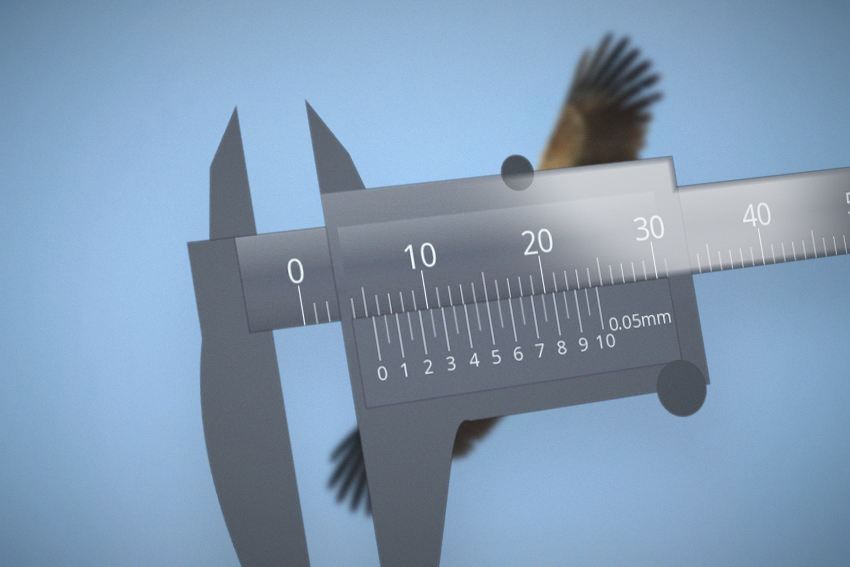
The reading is 5.5 (mm)
